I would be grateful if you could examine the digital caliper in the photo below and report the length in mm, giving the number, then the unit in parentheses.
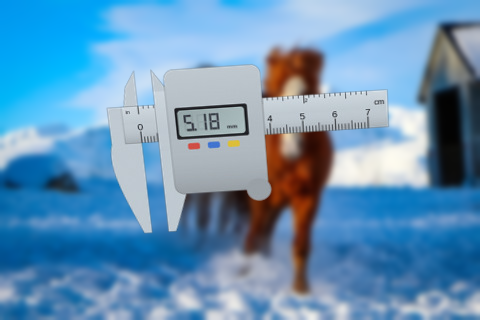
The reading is 5.18 (mm)
